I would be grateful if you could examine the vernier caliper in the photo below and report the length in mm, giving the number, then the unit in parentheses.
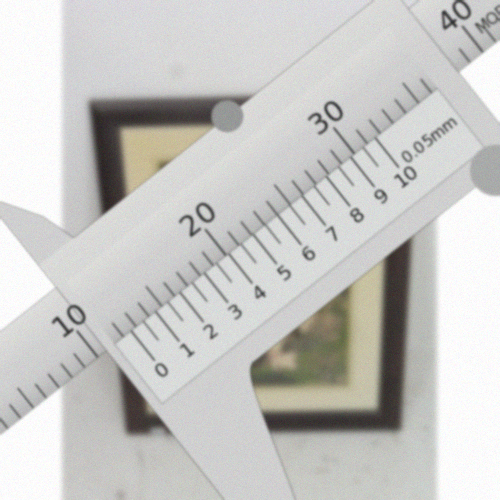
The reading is 12.6 (mm)
